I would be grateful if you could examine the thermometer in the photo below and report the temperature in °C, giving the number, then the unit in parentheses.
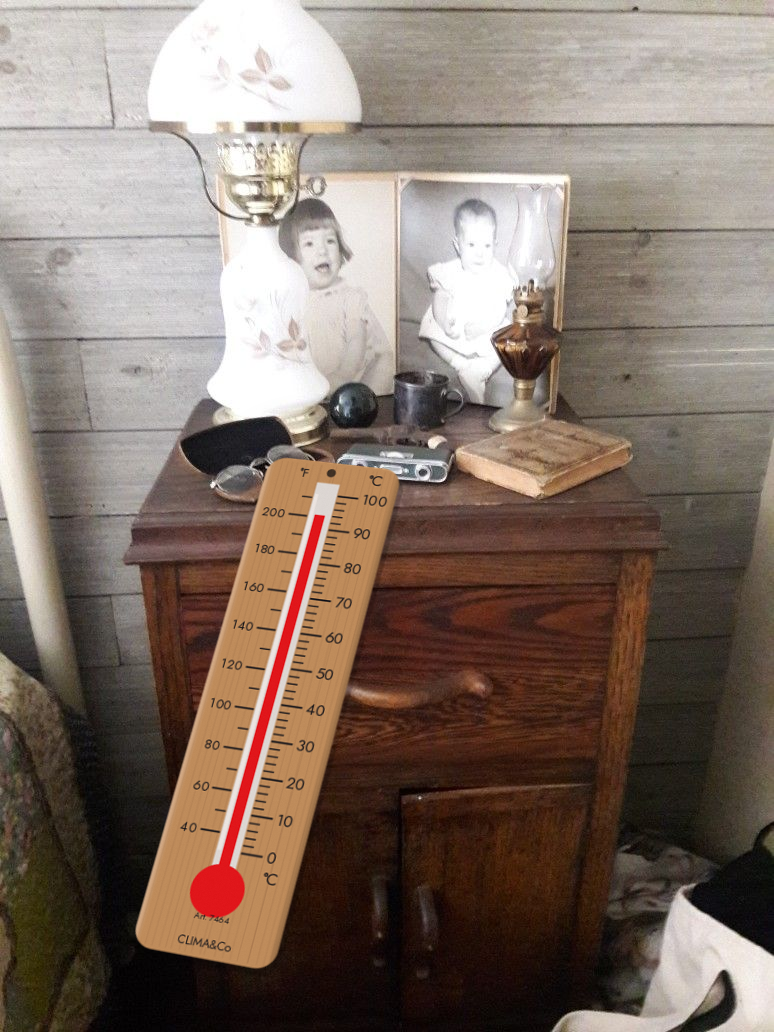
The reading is 94 (°C)
